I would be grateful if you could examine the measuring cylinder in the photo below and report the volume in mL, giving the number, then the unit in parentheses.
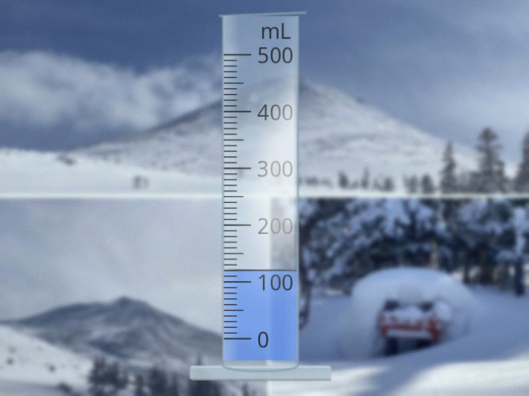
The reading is 120 (mL)
